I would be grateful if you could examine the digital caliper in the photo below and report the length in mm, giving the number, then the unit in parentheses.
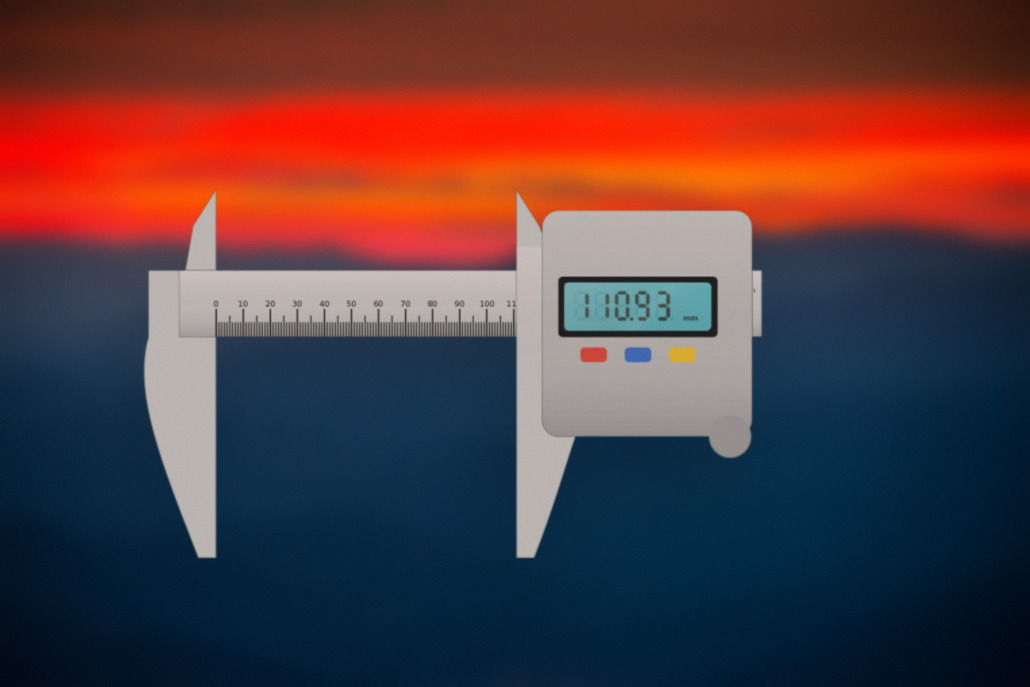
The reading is 110.93 (mm)
